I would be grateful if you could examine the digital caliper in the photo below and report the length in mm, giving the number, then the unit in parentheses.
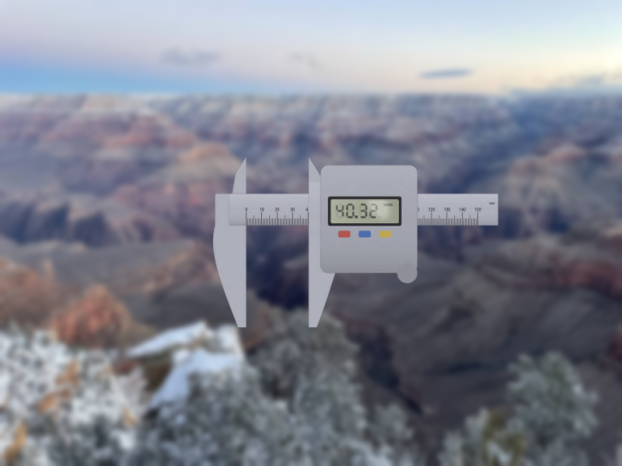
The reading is 40.32 (mm)
